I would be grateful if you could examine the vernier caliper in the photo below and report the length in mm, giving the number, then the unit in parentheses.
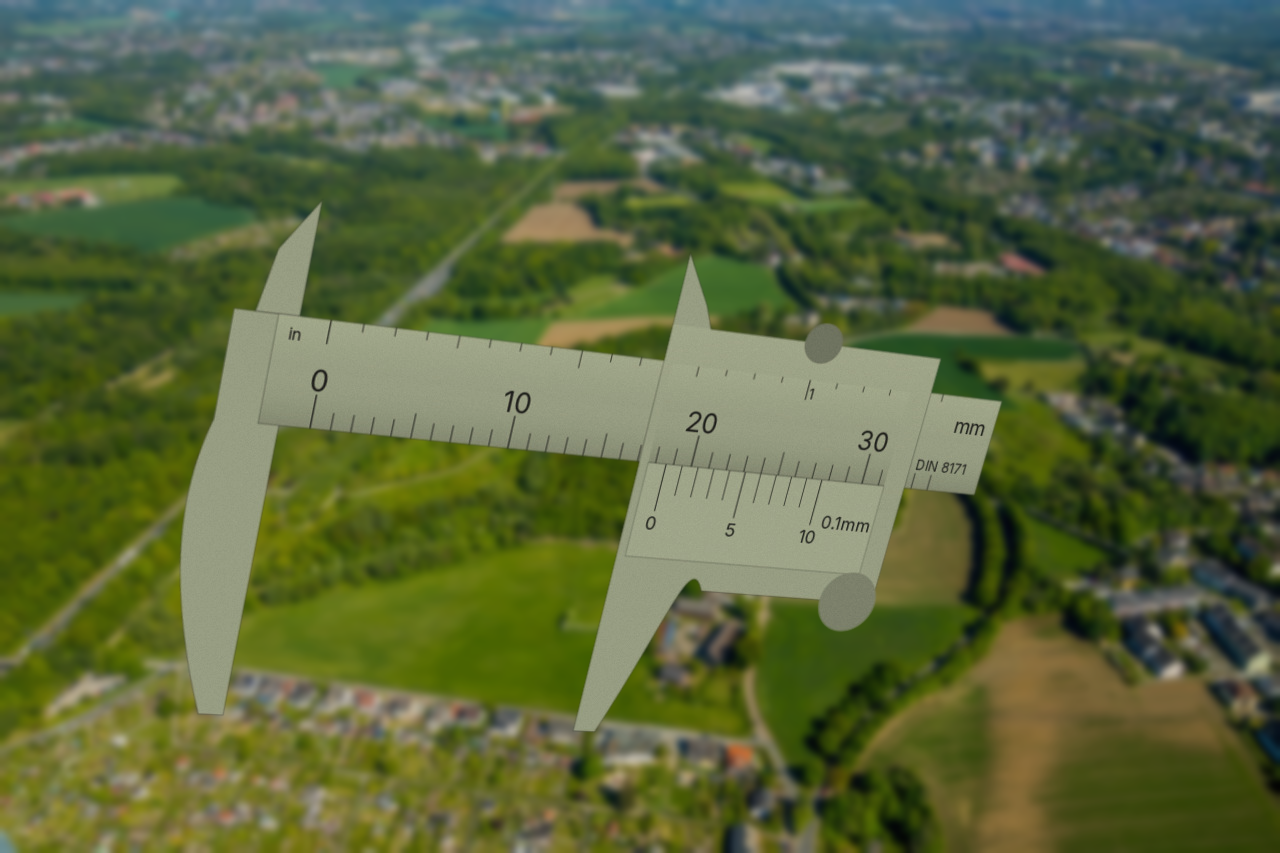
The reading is 18.6 (mm)
